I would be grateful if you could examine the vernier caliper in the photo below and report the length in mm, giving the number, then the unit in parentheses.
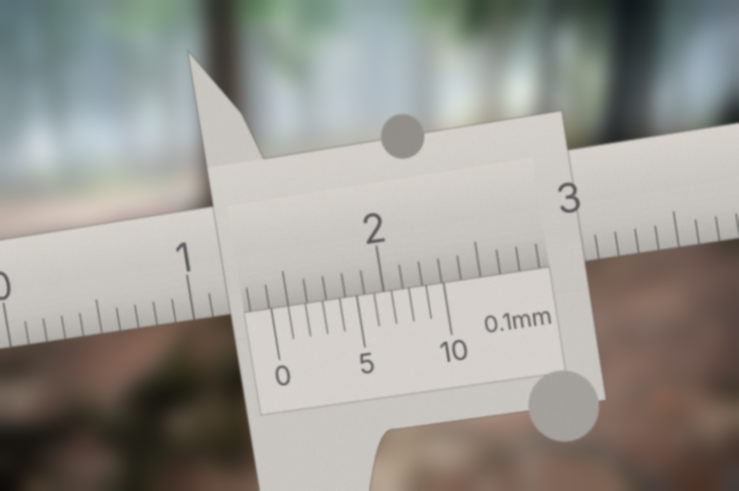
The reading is 14.1 (mm)
